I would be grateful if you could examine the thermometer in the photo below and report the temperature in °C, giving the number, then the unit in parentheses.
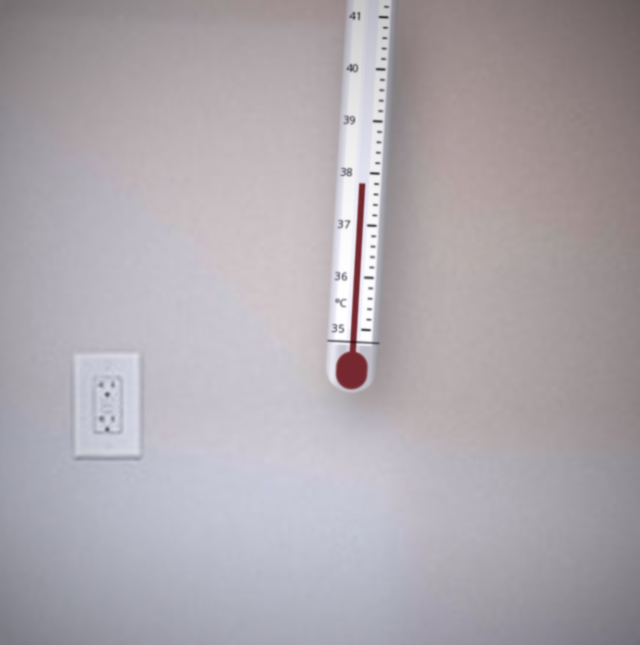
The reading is 37.8 (°C)
